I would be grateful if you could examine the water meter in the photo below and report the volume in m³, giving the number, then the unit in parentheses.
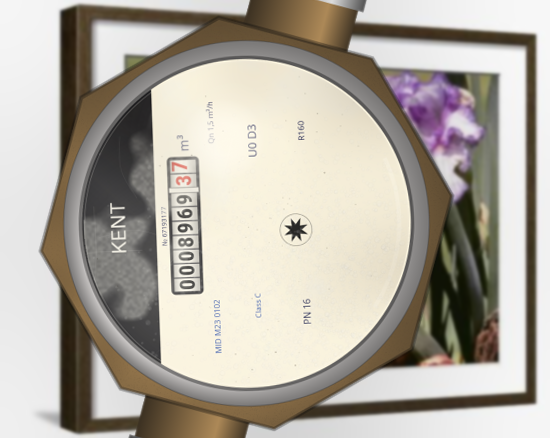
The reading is 8969.37 (m³)
